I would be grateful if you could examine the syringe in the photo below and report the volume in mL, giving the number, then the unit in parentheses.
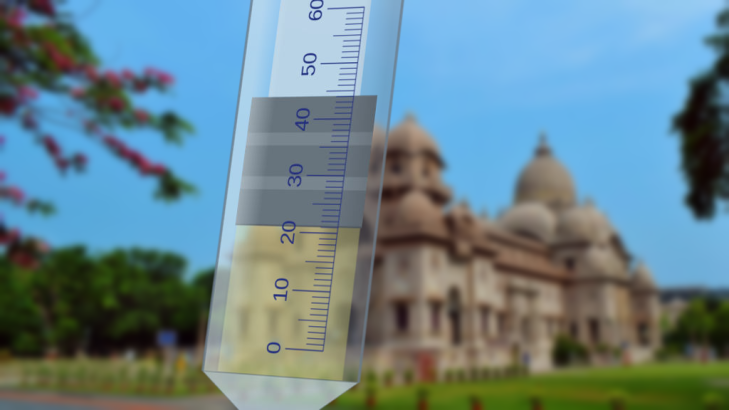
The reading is 21 (mL)
